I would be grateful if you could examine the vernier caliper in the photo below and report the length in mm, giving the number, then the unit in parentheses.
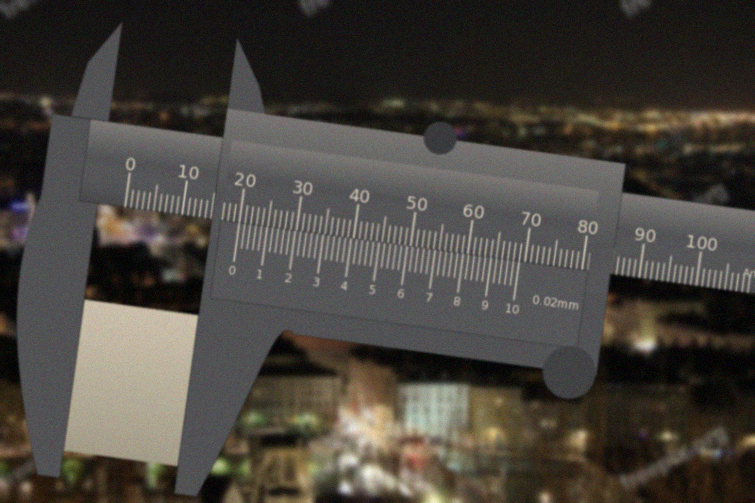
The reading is 20.0 (mm)
